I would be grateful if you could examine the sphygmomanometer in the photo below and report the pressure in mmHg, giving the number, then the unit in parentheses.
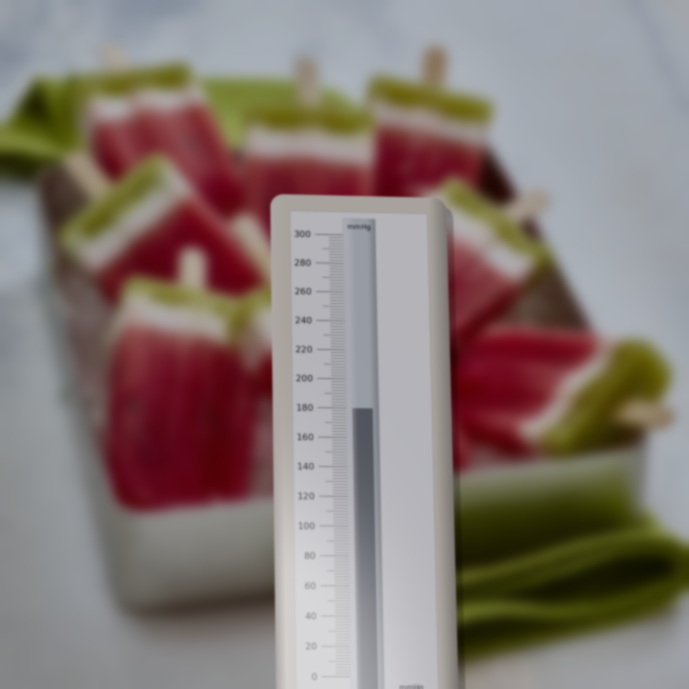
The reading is 180 (mmHg)
